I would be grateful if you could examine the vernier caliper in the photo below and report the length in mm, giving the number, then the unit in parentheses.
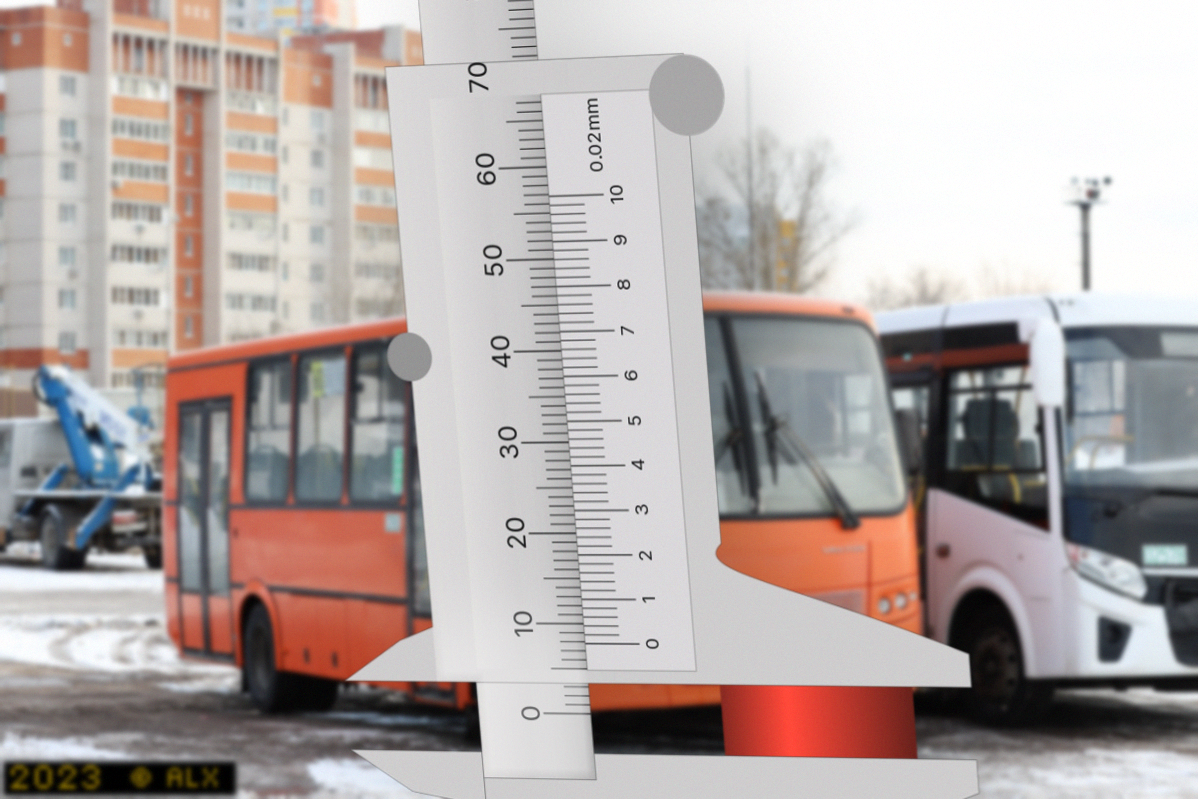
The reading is 7.8 (mm)
